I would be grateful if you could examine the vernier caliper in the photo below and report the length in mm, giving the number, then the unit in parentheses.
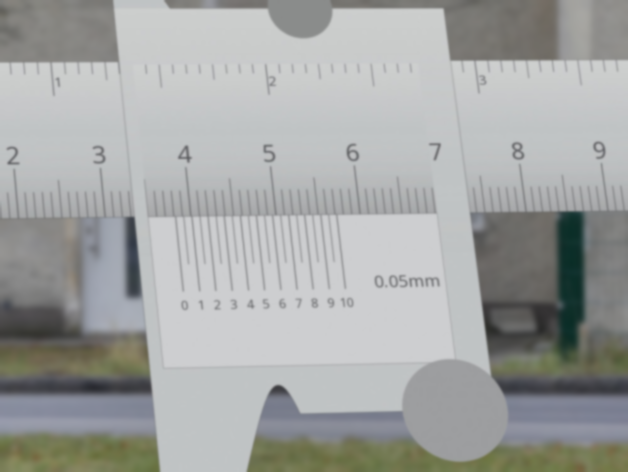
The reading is 38.2 (mm)
